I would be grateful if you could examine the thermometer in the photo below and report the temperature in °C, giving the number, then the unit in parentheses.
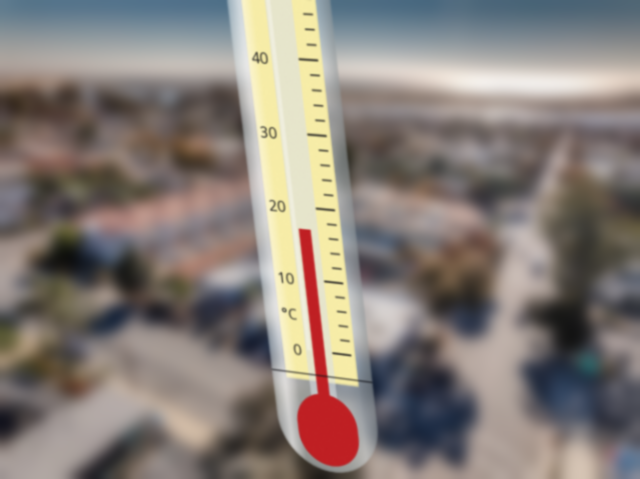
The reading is 17 (°C)
